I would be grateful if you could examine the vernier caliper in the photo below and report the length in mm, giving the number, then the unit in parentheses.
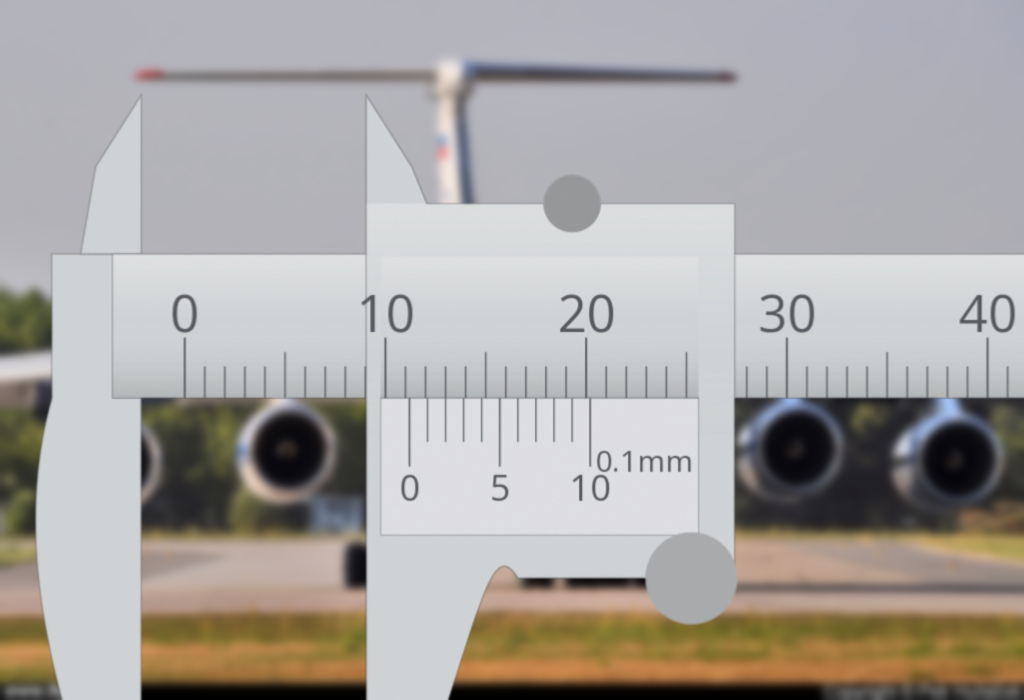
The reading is 11.2 (mm)
